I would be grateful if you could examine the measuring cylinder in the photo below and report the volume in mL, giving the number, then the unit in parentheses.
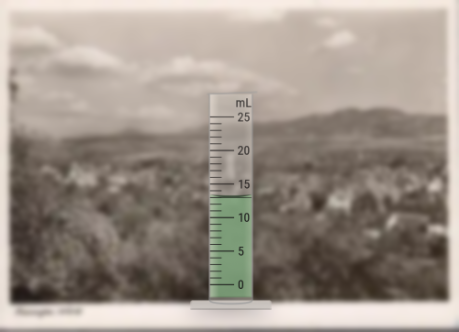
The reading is 13 (mL)
